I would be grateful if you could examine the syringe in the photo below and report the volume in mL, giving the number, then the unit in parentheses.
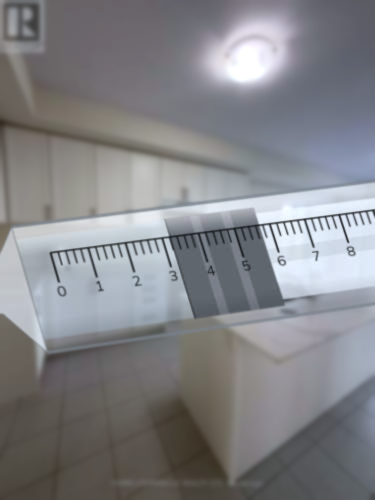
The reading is 3.2 (mL)
